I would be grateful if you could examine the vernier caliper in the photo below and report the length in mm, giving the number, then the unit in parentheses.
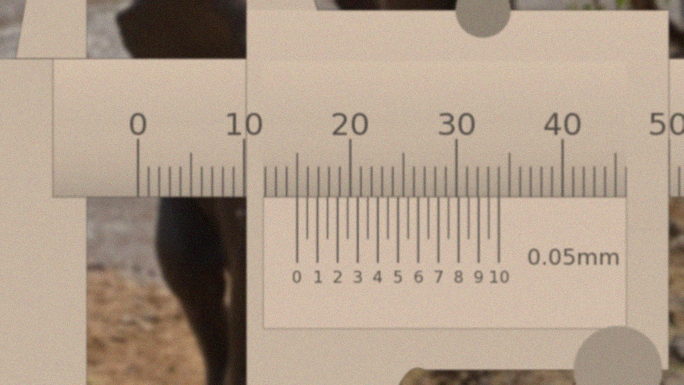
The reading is 15.0 (mm)
